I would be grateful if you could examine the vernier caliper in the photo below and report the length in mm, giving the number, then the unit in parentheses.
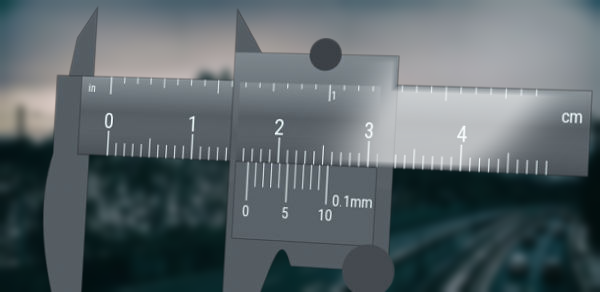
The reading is 16.6 (mm)
